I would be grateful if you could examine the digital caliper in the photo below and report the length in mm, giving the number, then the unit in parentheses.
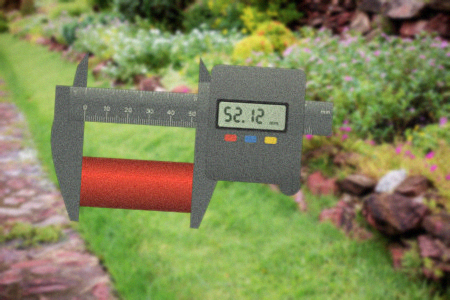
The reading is 52.12 (mm)
